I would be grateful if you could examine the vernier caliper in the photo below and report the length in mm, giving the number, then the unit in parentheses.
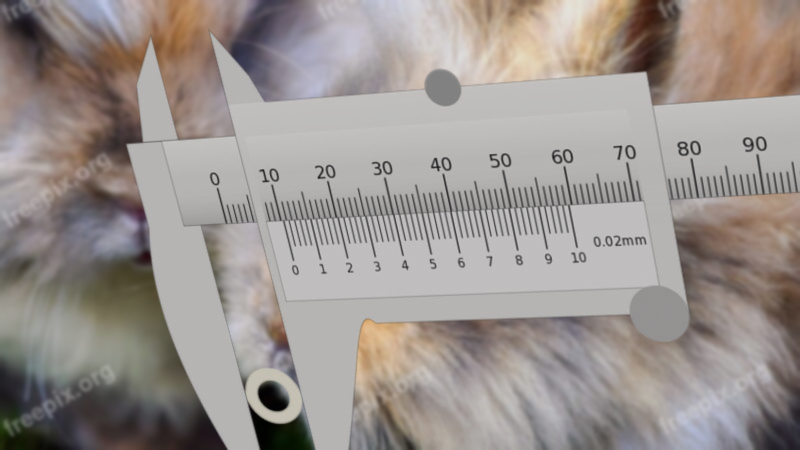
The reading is 10.5 (mm)
